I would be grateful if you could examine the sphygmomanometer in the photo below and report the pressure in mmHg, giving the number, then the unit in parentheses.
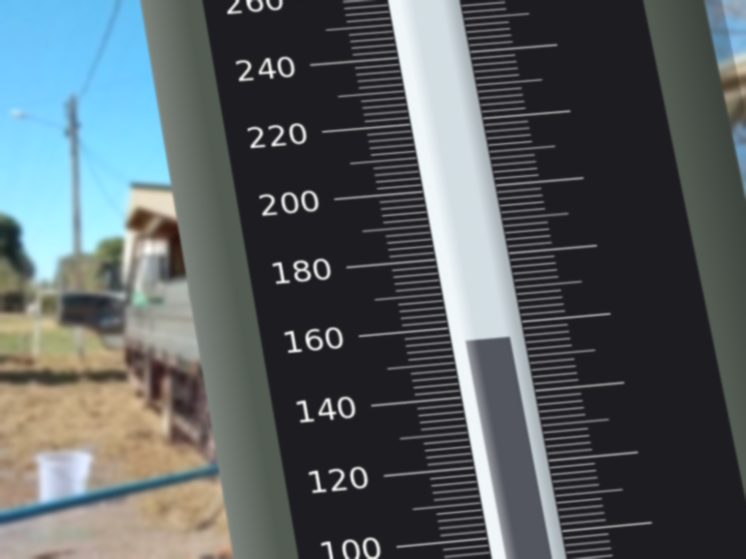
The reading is 156 (mmHg)
